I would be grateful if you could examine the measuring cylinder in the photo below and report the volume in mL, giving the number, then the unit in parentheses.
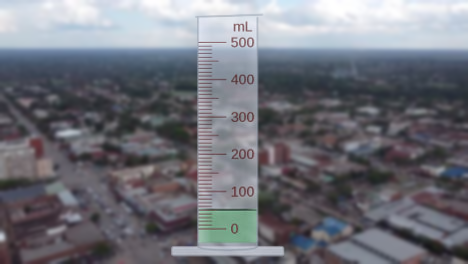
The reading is 50 (mL)
